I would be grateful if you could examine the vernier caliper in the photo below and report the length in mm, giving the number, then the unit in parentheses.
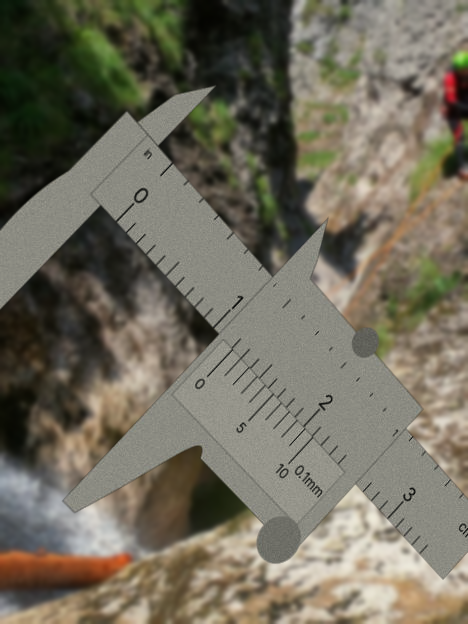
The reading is 12.1 (mm)
